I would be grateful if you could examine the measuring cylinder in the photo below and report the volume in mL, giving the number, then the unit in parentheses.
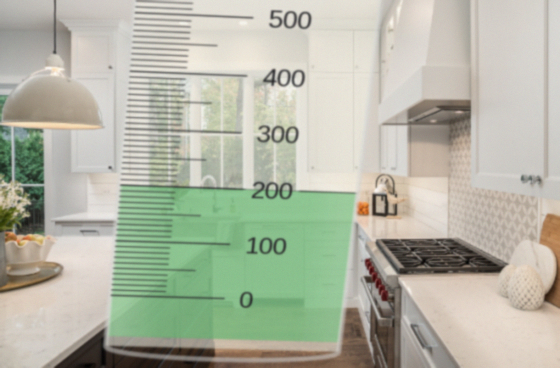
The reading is 200 (mL)
